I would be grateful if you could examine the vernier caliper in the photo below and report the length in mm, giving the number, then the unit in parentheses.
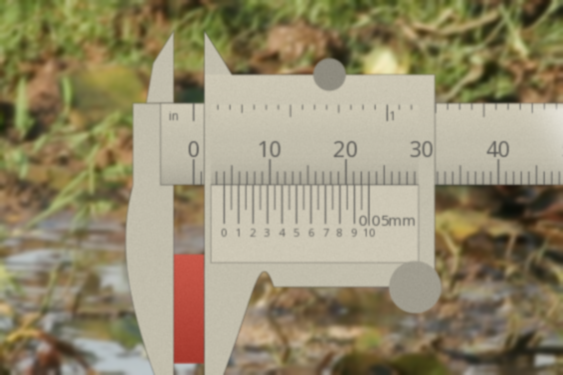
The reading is 4.0 (mm)
